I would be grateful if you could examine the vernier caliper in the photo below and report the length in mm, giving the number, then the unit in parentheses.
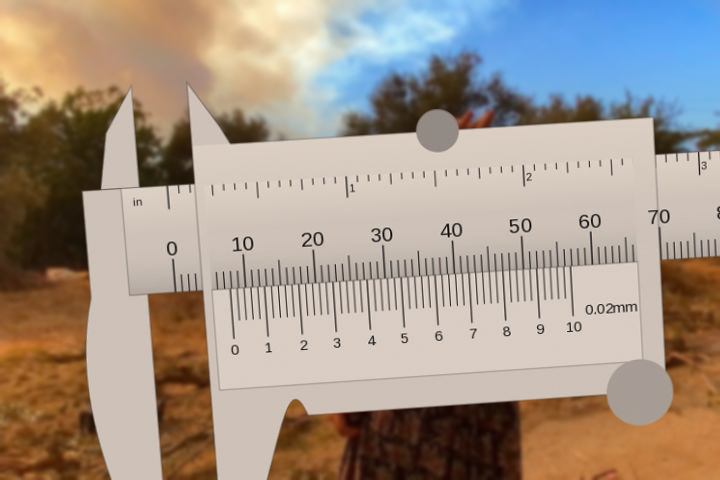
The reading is 7.8 (mm)
